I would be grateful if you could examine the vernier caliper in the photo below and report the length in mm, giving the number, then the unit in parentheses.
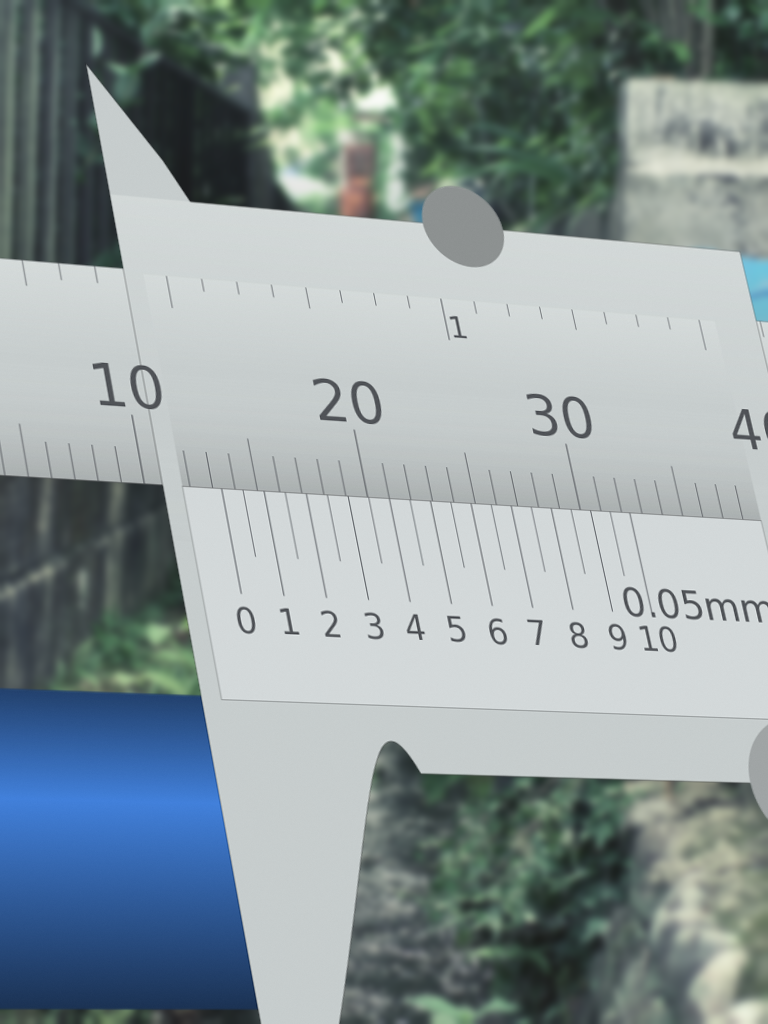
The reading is 13.4 (mm)
